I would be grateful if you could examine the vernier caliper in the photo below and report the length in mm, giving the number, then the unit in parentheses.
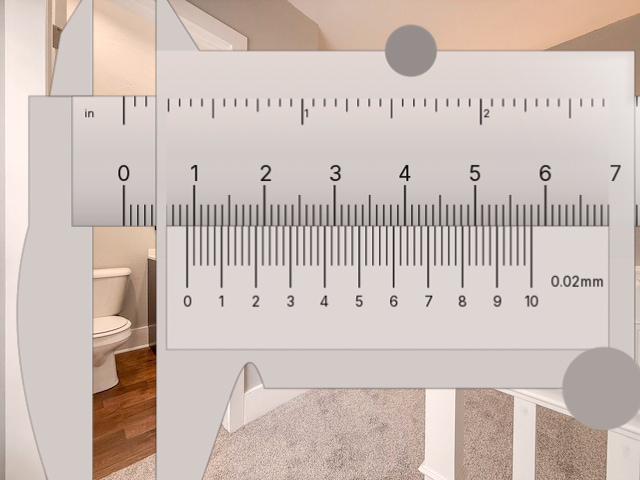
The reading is 9.0 (mm)
